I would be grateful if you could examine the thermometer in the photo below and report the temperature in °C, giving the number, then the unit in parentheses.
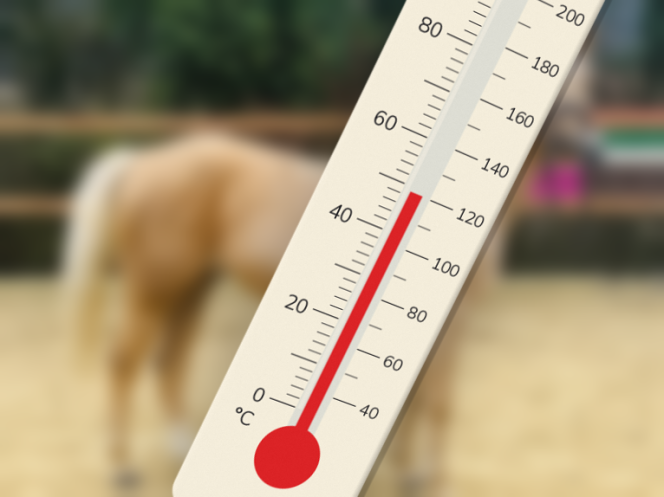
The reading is 49 (°C)
